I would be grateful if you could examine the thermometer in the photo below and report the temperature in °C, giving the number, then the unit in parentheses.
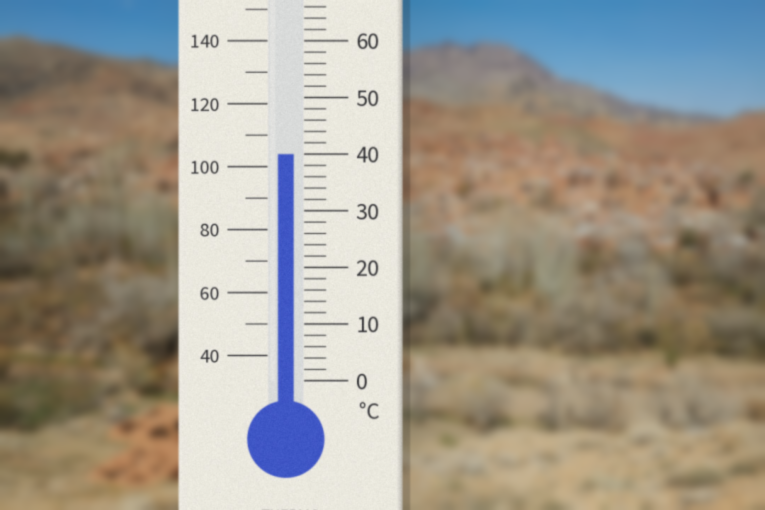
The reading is 40 (°C)
